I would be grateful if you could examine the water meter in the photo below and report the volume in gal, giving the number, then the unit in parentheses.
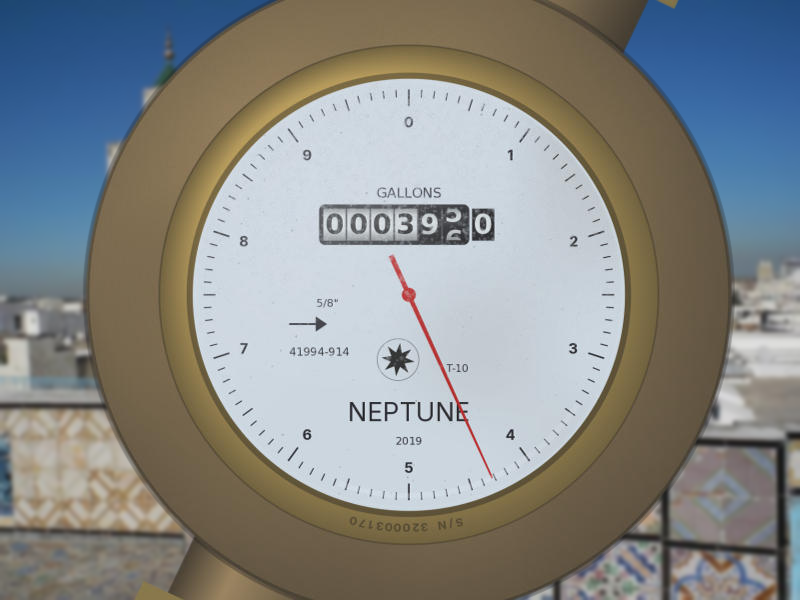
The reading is 3954.3 (gal)
